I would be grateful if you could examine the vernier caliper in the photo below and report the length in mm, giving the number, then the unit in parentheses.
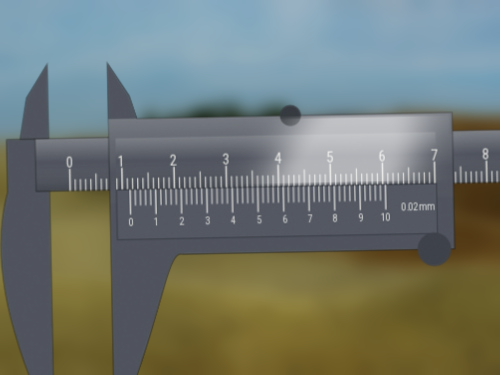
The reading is 11.5 (mm)
